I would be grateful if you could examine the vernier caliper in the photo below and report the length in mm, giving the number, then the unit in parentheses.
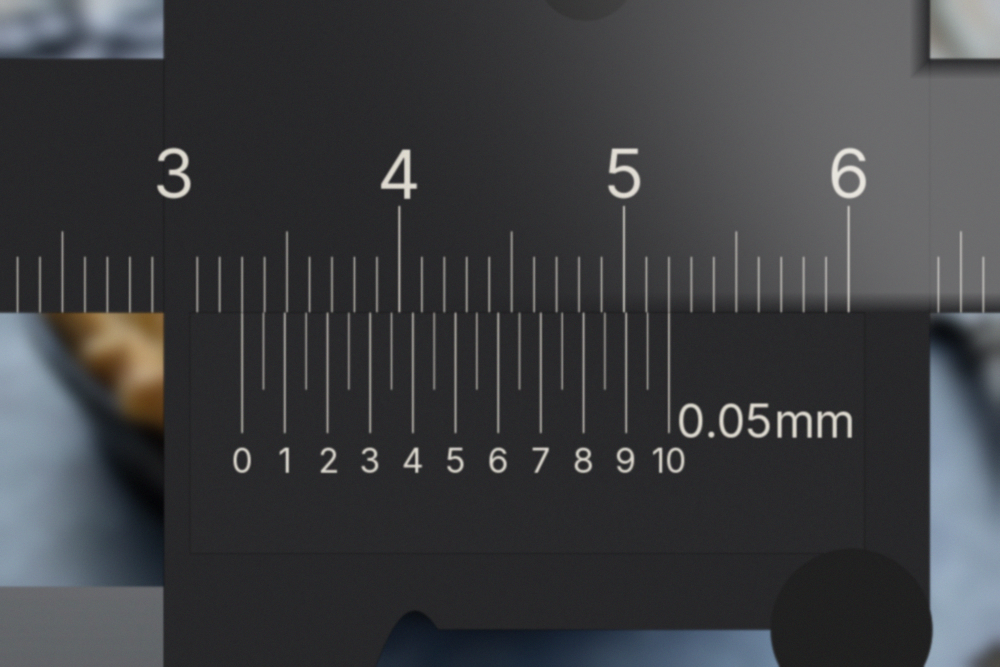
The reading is 33.0 (mm)
